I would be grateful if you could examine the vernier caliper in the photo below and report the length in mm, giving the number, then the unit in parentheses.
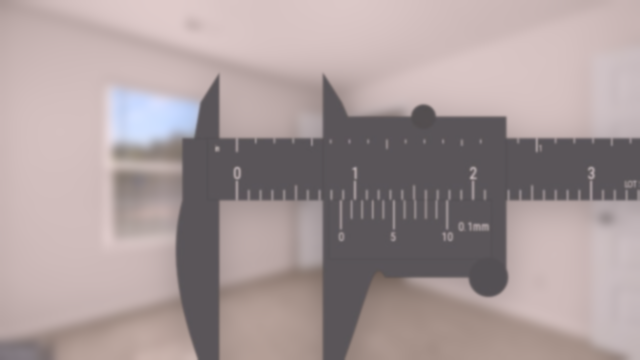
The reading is 8.8 (mm)
